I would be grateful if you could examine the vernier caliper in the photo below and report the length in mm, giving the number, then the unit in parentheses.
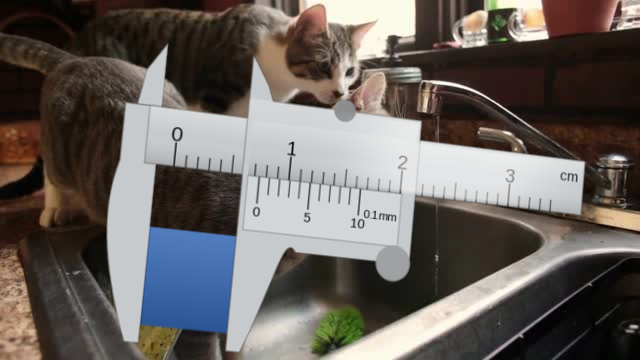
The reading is 7.4 (mm)
